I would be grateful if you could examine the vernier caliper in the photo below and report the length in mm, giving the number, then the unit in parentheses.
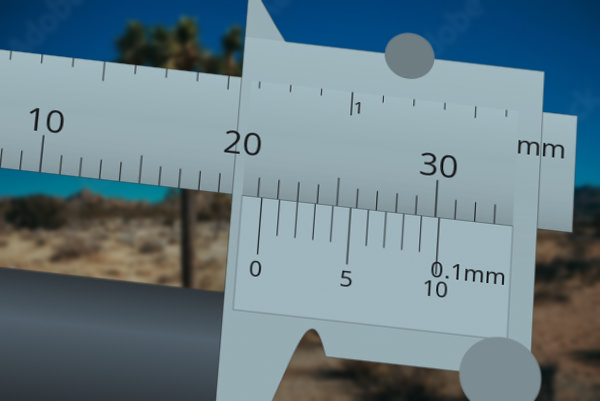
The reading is 21.2 (mm)
